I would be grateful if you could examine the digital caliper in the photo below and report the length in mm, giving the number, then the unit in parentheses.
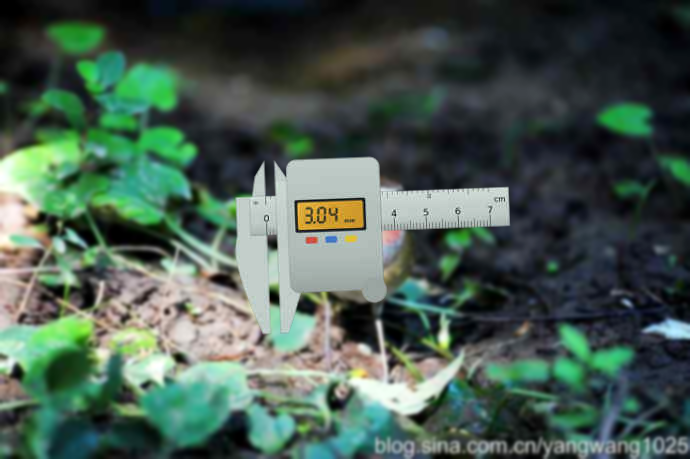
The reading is 3.04 (mm)
